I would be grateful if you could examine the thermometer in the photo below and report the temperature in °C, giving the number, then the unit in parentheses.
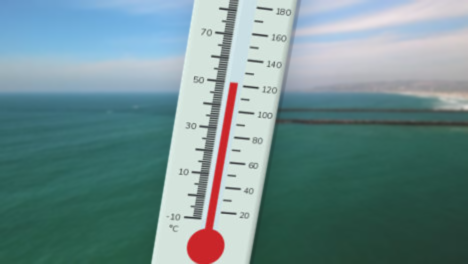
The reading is 50 (°C)
